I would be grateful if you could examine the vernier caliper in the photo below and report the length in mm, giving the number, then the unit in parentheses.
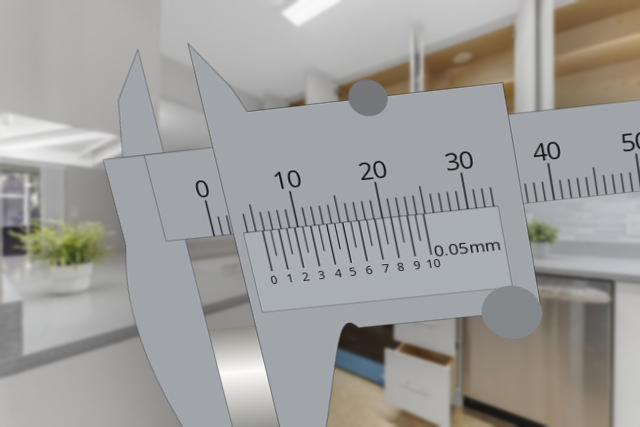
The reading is 5.8 (mm)
